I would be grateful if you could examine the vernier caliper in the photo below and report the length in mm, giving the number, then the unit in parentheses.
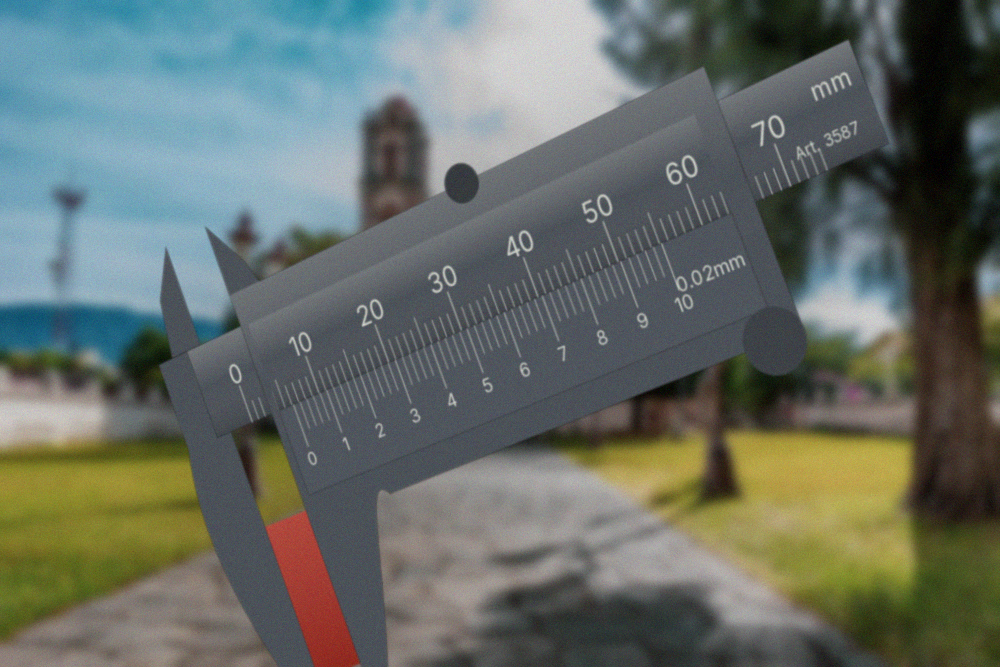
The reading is 6.2 (mm)
